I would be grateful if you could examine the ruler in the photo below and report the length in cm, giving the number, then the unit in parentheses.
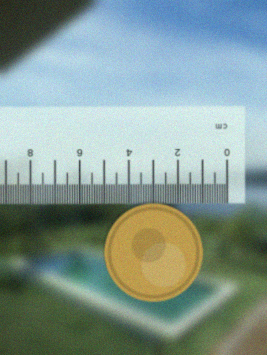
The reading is 4 (cm)
